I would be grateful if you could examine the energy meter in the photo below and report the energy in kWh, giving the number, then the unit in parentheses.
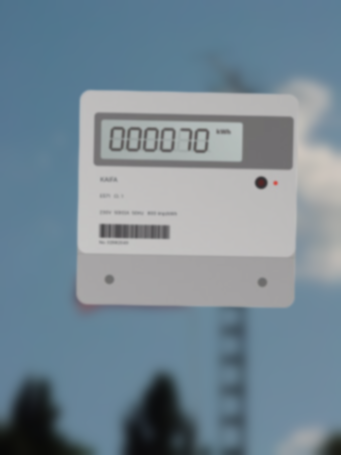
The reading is 70 (kWh)
